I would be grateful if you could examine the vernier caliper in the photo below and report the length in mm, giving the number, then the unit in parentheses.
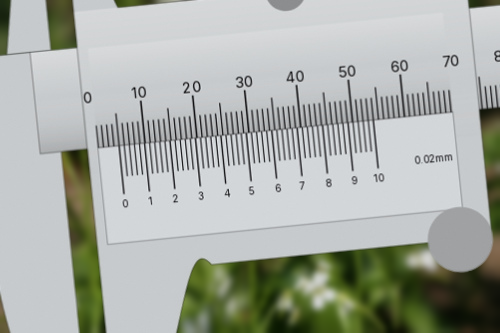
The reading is 5.0 (mm)
